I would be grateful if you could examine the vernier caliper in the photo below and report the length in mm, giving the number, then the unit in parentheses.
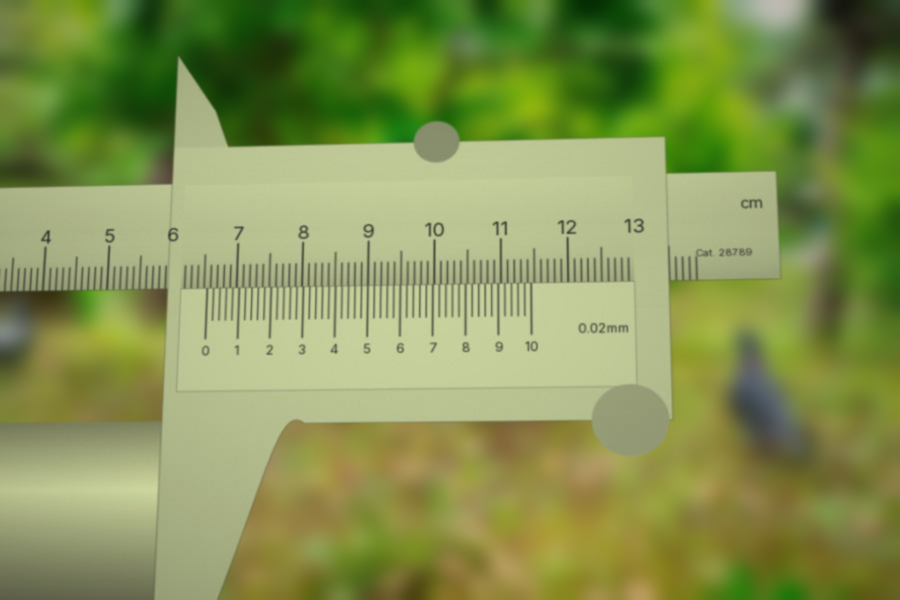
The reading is 65.5 (mm)
